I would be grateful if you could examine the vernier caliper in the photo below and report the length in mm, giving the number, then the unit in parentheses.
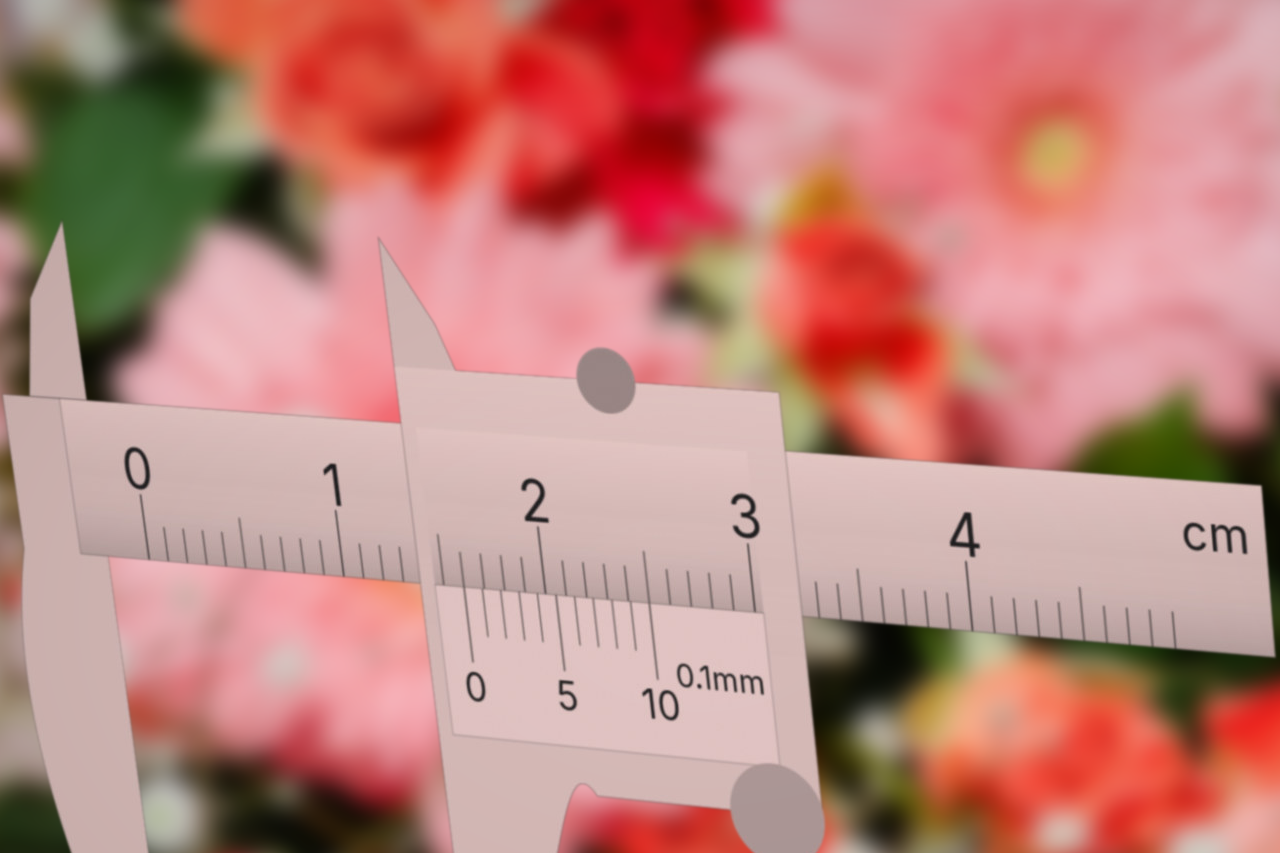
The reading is 16.0 (mm)
